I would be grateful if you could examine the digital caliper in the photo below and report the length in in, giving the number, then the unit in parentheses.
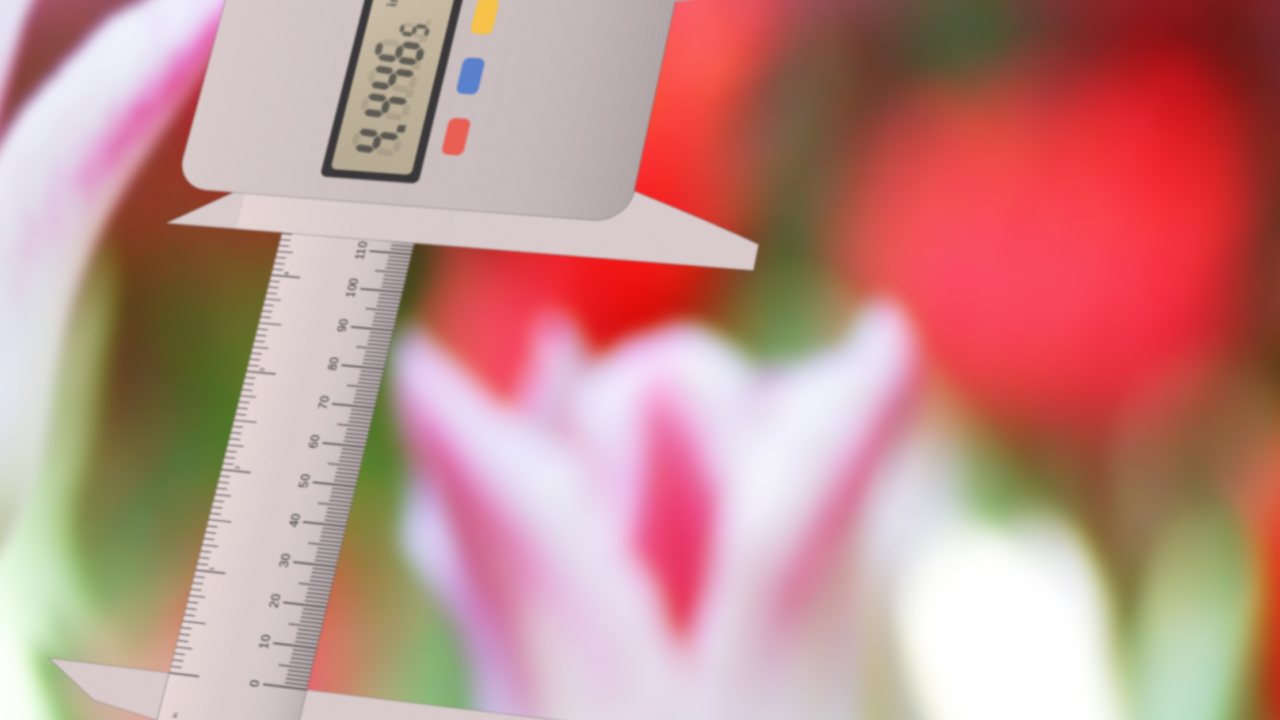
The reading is 4.4465 (in)
